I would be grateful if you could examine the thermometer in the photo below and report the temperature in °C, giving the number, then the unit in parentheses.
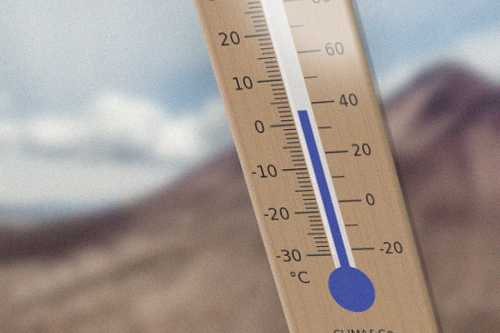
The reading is 3 (°C)
